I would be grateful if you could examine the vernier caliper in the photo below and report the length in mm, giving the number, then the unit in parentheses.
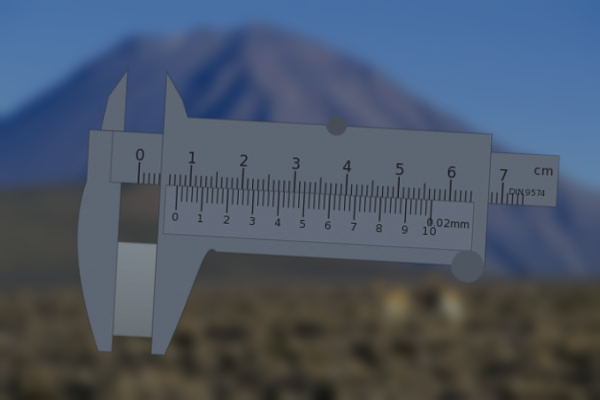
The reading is 7.5 (mm)
